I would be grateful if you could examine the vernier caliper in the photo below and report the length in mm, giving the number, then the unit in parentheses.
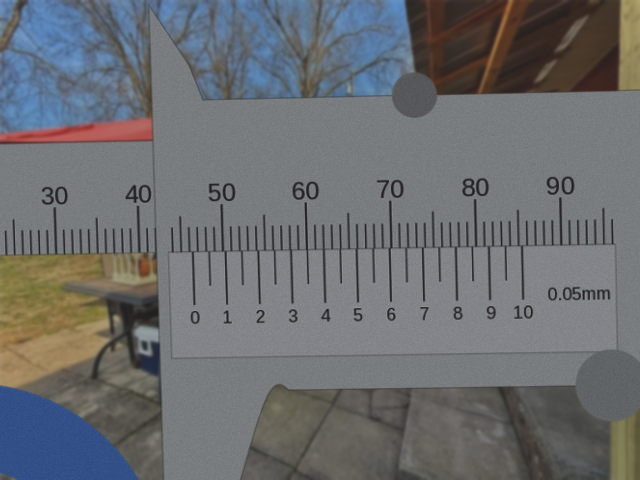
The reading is 46.4 (mm)
